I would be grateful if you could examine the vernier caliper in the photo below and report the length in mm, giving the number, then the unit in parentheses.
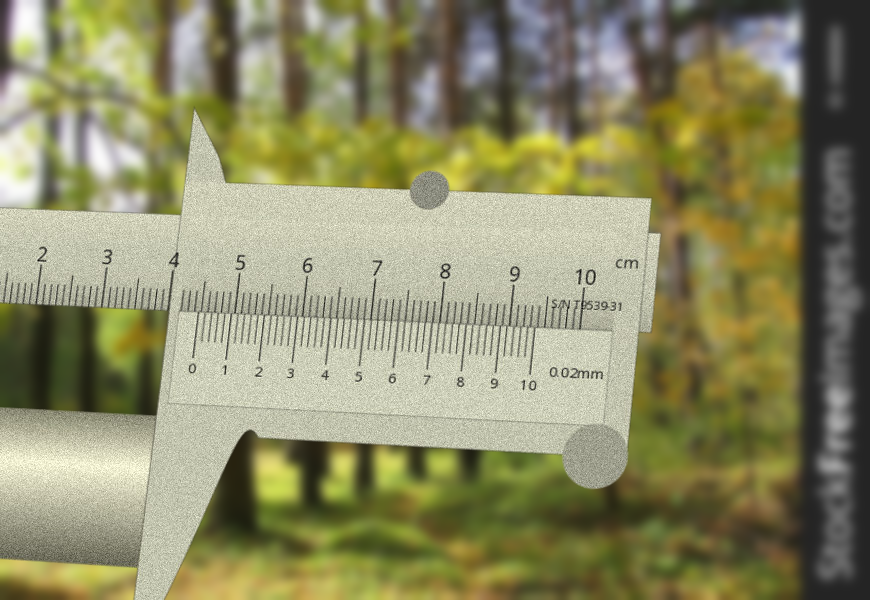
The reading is 44.6 (mm)
